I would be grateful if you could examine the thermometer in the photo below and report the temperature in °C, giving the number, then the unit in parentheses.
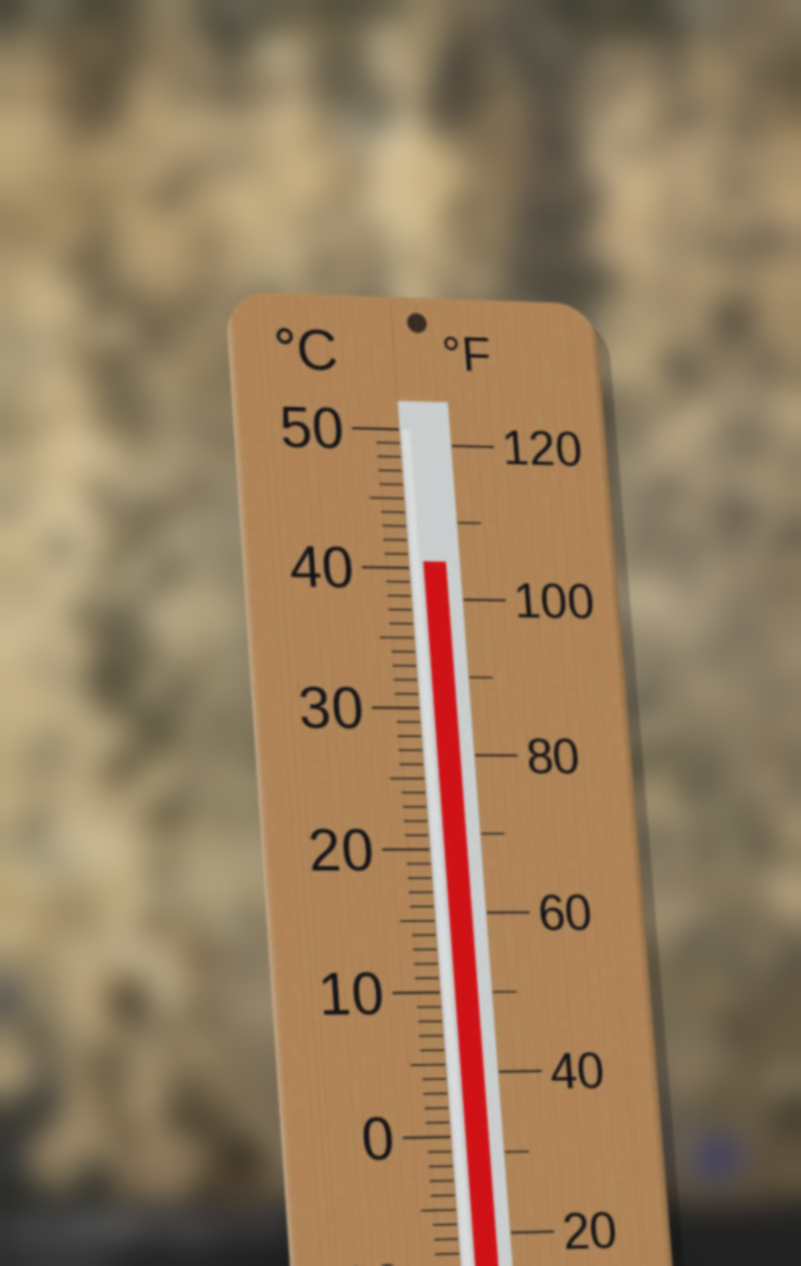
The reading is 40.5 (°C)
